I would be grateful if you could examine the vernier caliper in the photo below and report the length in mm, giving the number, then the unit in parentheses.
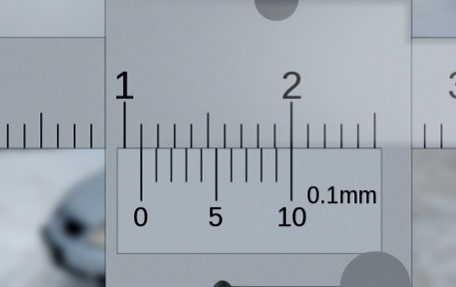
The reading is 11.0 (mm)
